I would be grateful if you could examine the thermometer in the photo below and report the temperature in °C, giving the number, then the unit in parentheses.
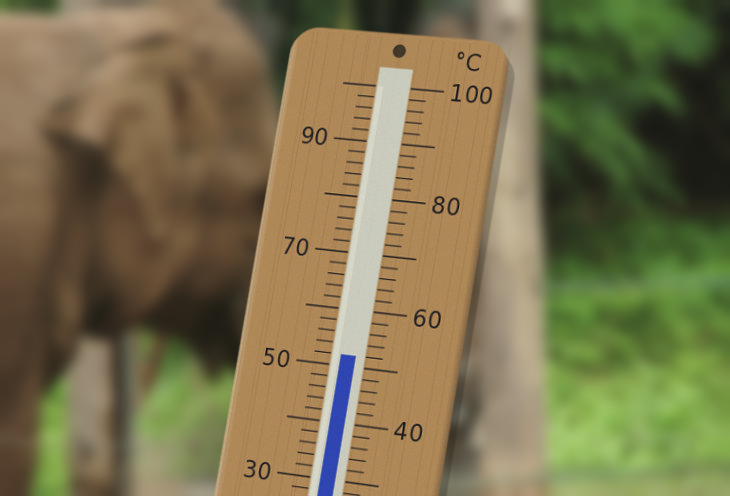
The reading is 52 (°C)
